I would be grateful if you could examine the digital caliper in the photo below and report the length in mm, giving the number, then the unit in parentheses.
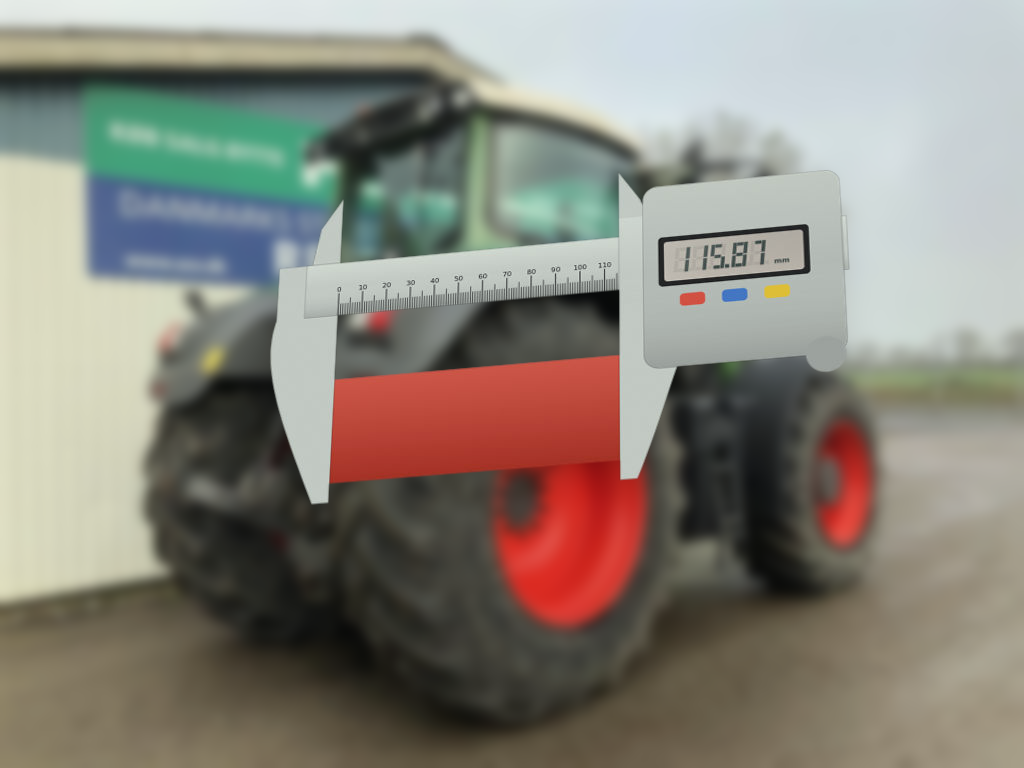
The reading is 115.87 (mm)
